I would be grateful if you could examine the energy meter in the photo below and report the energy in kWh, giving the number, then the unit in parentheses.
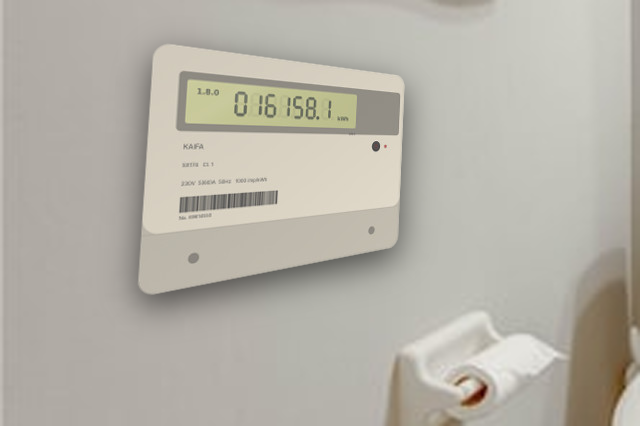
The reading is 16158.1 (kWh)
